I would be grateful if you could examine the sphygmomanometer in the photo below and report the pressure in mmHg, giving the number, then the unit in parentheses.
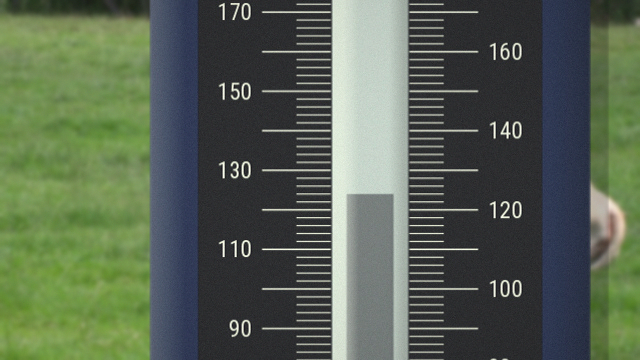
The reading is 124 (mmHg)
